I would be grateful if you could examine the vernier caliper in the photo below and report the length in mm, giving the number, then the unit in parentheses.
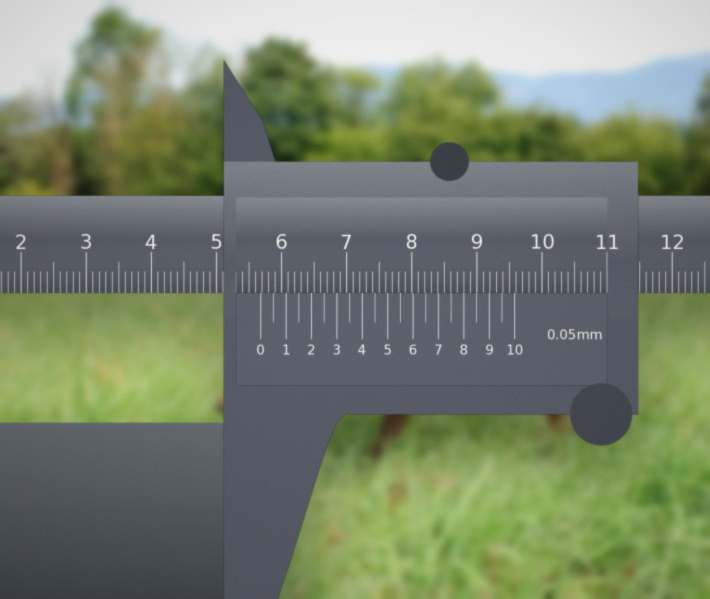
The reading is 56.8 (mm)
